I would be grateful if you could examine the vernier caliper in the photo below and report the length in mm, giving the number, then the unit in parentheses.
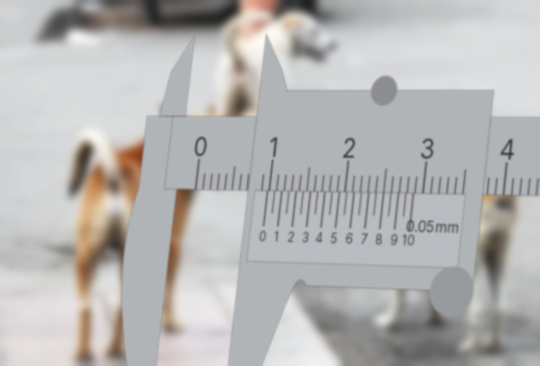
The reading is 9.8 (mm)
